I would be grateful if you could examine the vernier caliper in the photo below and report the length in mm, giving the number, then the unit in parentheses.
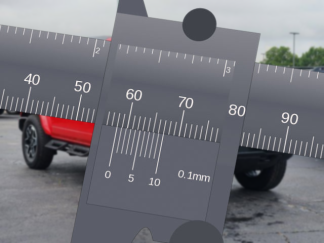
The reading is 58.0 (mm)
